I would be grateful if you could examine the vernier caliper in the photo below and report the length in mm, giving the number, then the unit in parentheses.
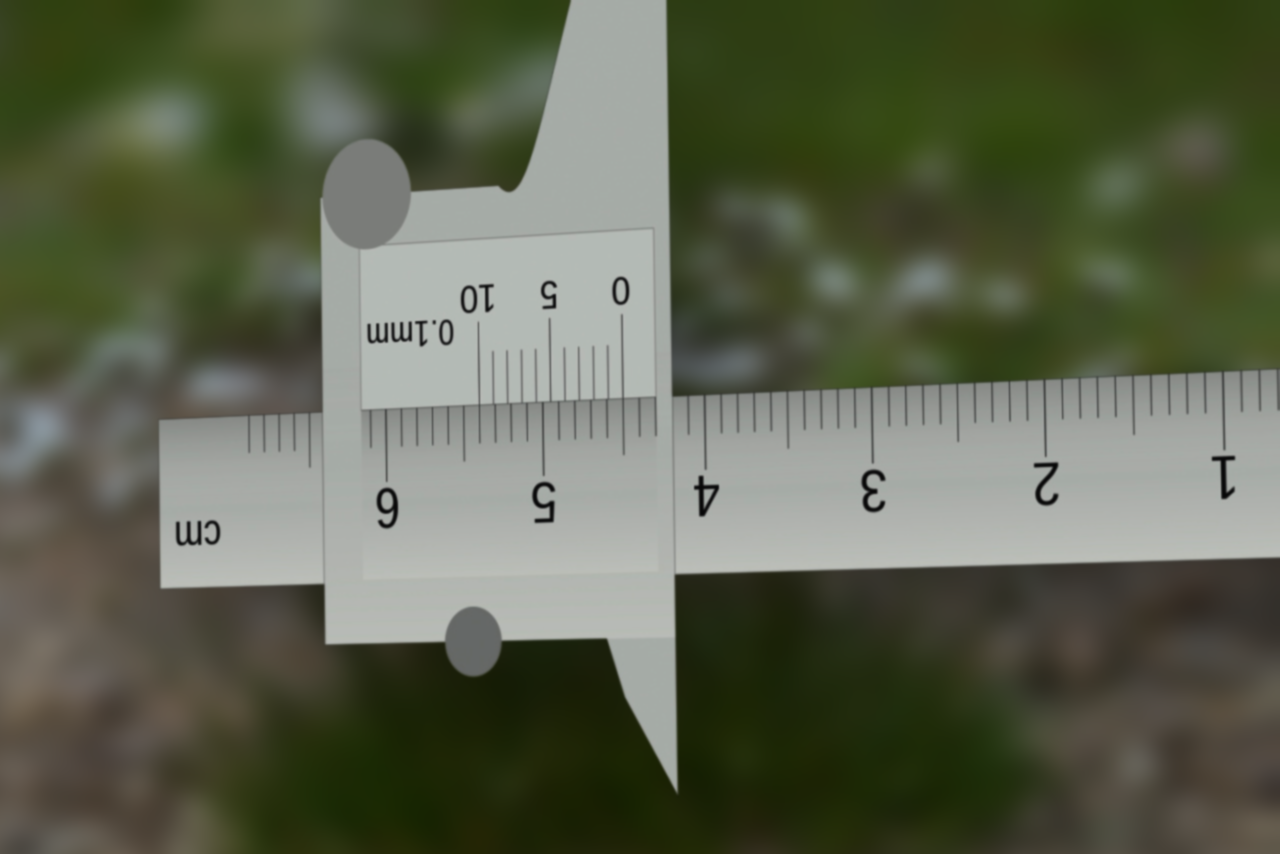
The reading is 45.0 (mm)
